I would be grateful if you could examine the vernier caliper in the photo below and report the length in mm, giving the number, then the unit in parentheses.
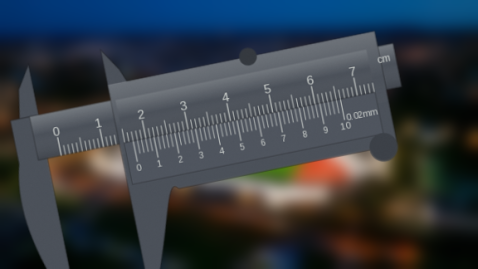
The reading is 17.0 (mm)
